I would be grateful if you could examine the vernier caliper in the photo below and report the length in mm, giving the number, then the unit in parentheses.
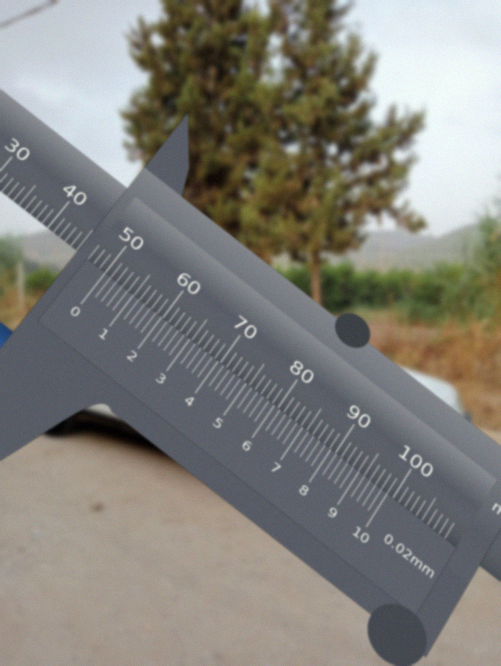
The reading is 50.0 (mm)
